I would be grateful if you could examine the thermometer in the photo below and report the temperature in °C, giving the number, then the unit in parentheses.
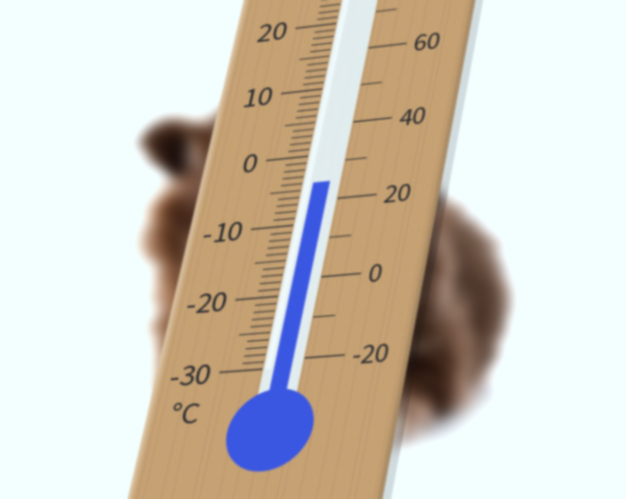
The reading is -4 (°C)
